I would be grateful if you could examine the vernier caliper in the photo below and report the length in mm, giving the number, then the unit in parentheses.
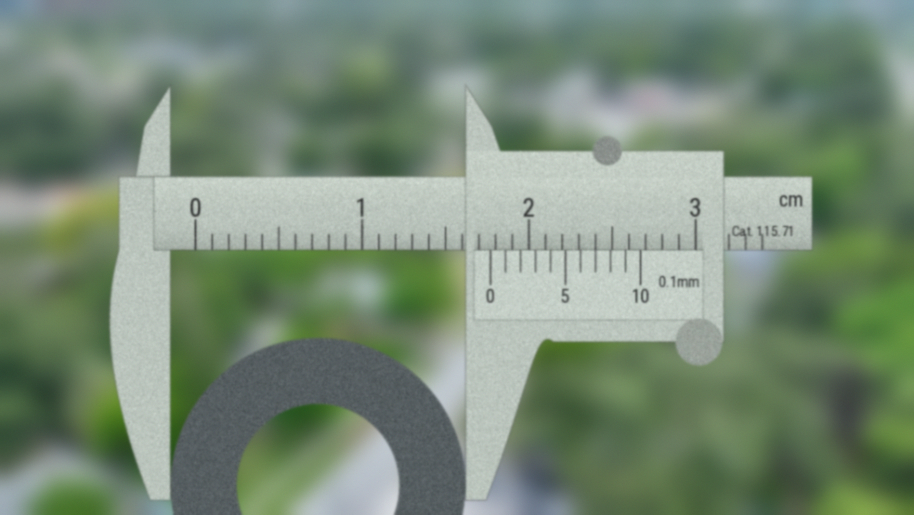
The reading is 17.7 (mm)
